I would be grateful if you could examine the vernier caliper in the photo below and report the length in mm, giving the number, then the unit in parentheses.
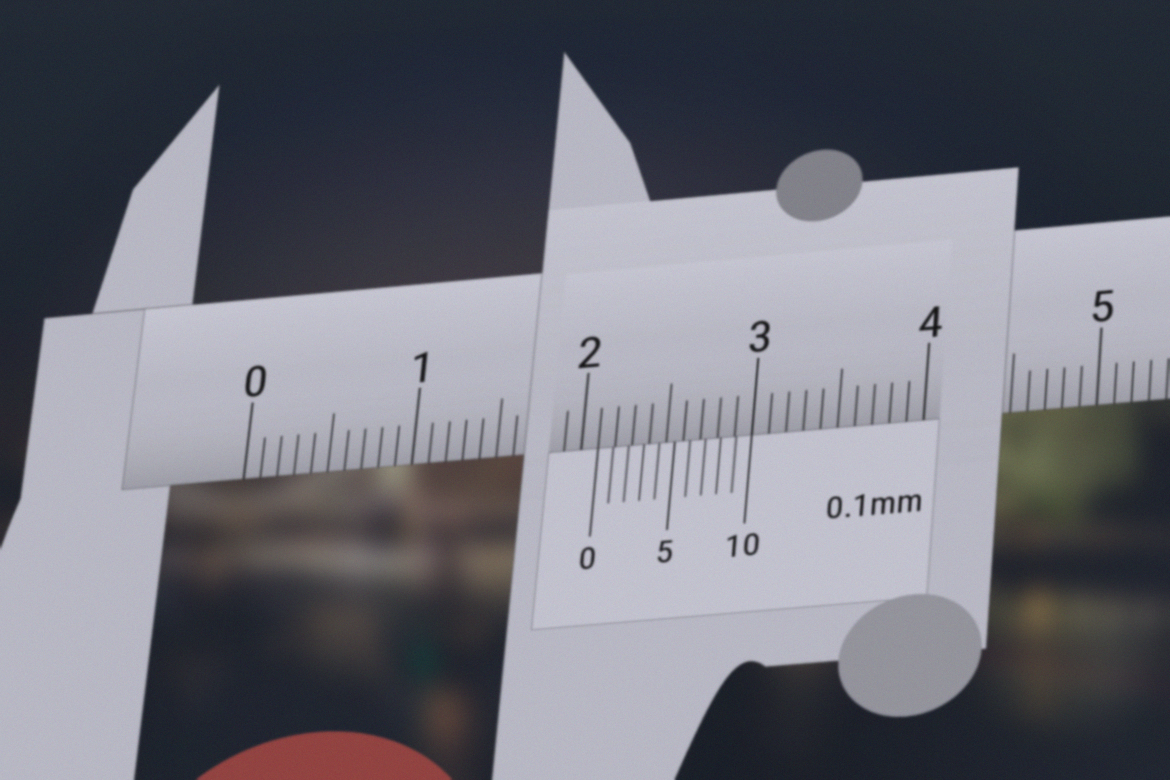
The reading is 21.0 (mm)
